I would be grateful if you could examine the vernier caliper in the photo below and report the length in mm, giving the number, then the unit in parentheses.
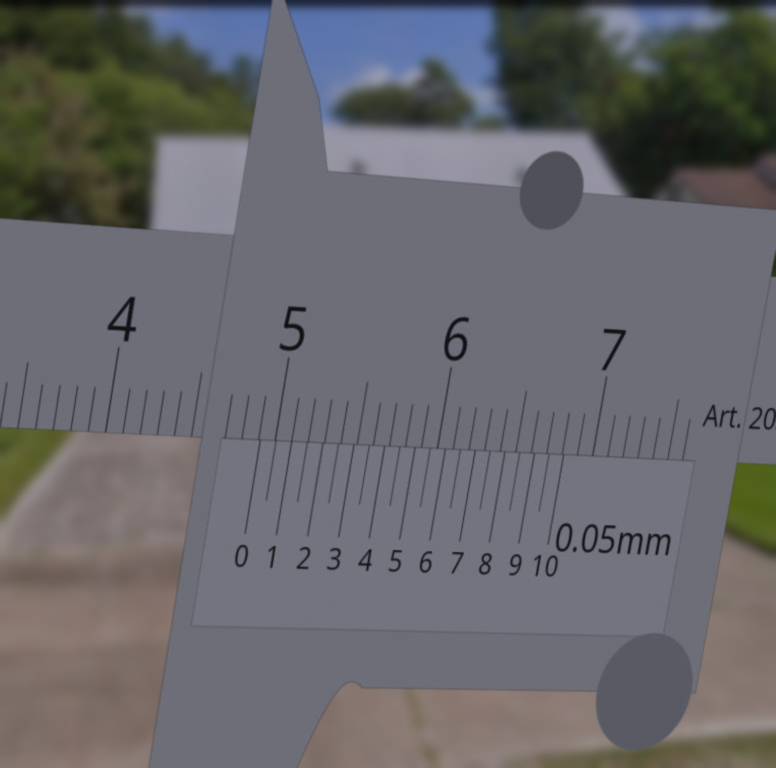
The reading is 49.1 (mm)
